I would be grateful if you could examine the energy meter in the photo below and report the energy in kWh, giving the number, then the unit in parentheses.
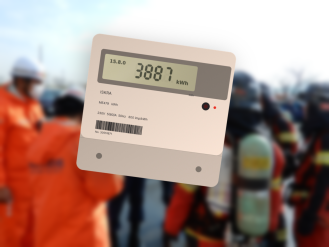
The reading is 3887 (kWh)
